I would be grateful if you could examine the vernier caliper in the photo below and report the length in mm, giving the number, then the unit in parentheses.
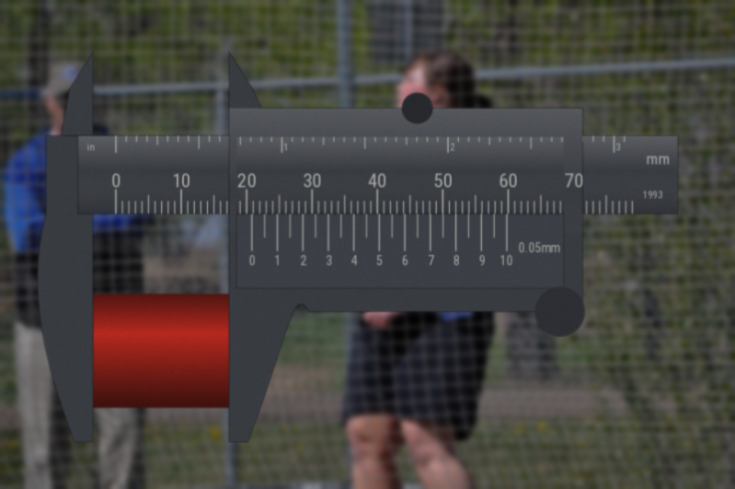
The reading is 20.8 (mm)
